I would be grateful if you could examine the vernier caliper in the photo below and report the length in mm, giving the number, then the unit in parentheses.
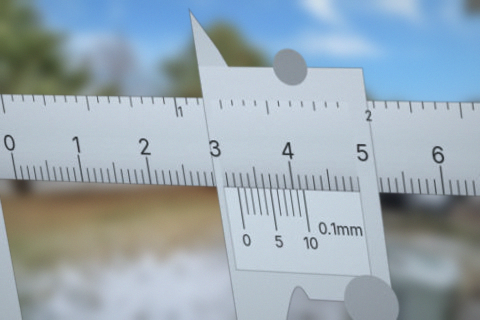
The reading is 32.4 (mm)
